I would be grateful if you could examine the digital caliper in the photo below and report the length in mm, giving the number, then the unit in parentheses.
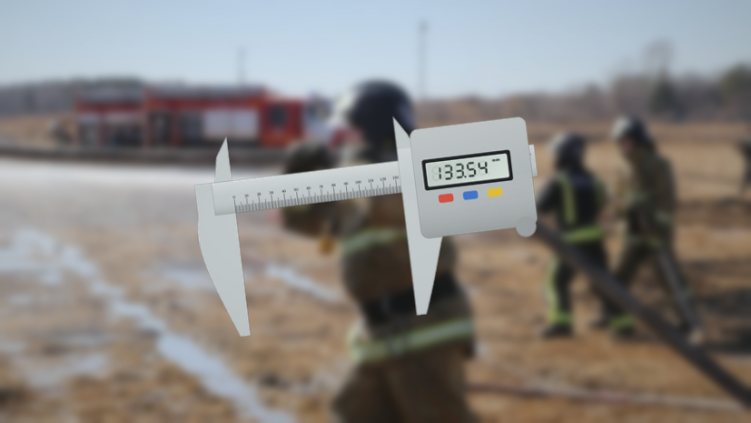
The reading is 133.54 (mm)
